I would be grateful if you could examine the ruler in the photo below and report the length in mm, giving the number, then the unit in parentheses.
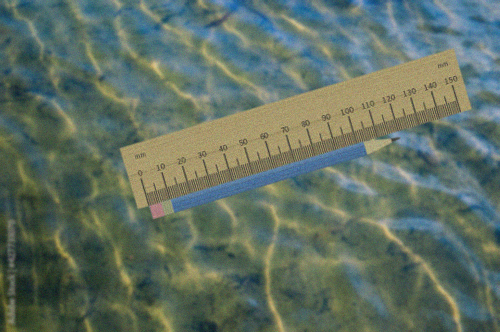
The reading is 120 (mm)
